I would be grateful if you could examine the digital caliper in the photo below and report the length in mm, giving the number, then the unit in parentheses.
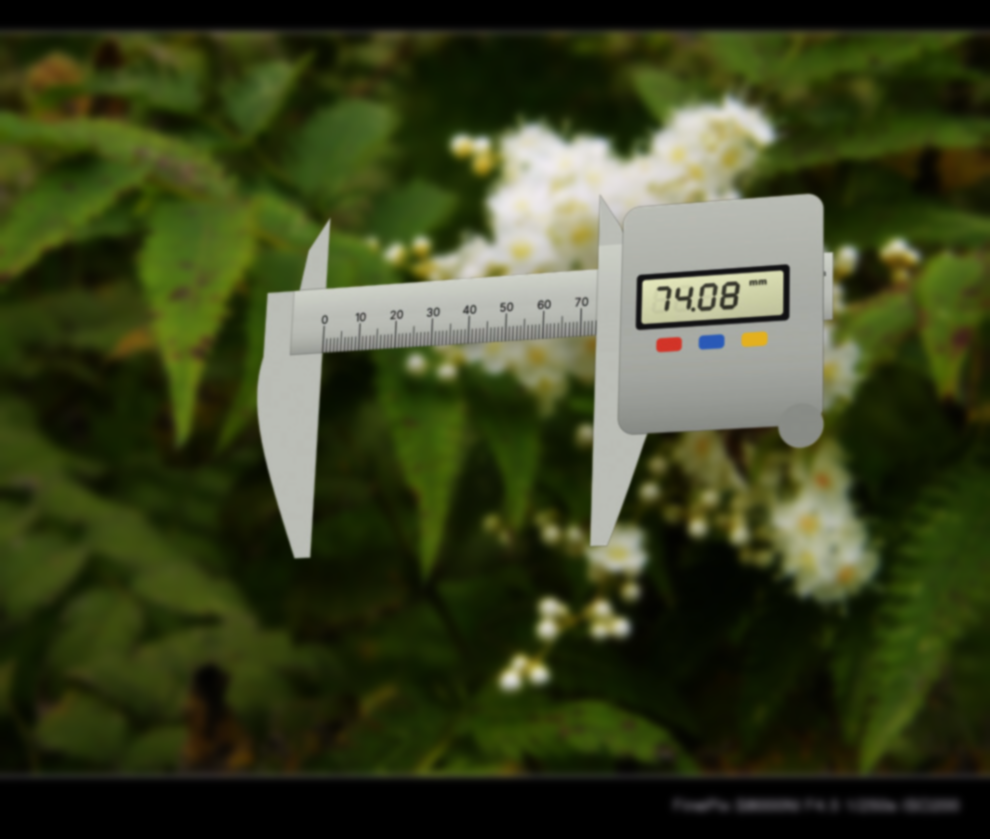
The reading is 74.08 (mm)
